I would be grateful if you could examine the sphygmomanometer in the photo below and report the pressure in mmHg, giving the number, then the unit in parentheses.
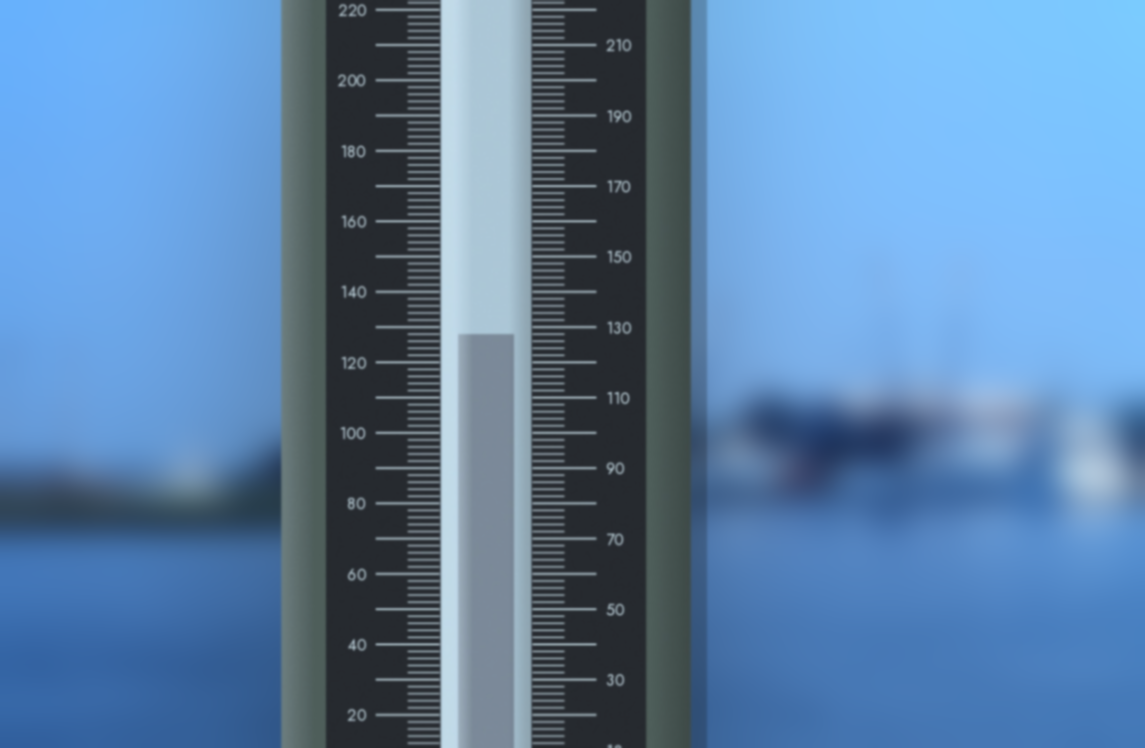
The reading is 128 (mmHg)
